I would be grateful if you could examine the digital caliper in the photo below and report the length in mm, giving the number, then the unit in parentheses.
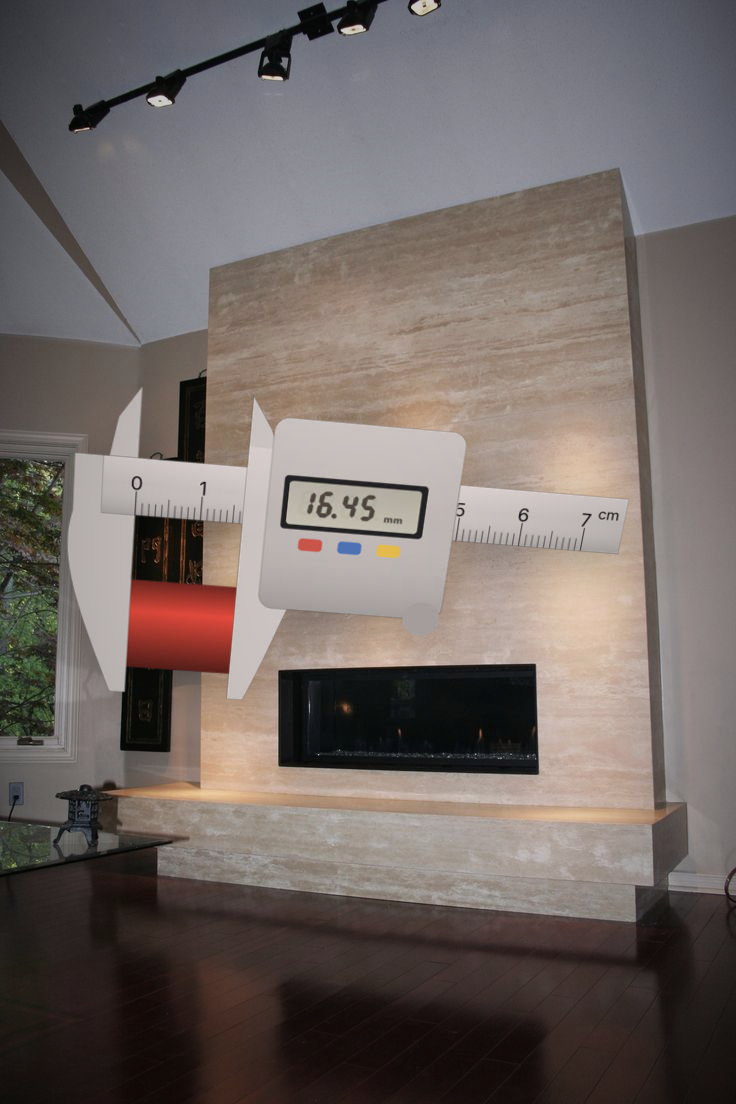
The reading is 16.45 (mm)
